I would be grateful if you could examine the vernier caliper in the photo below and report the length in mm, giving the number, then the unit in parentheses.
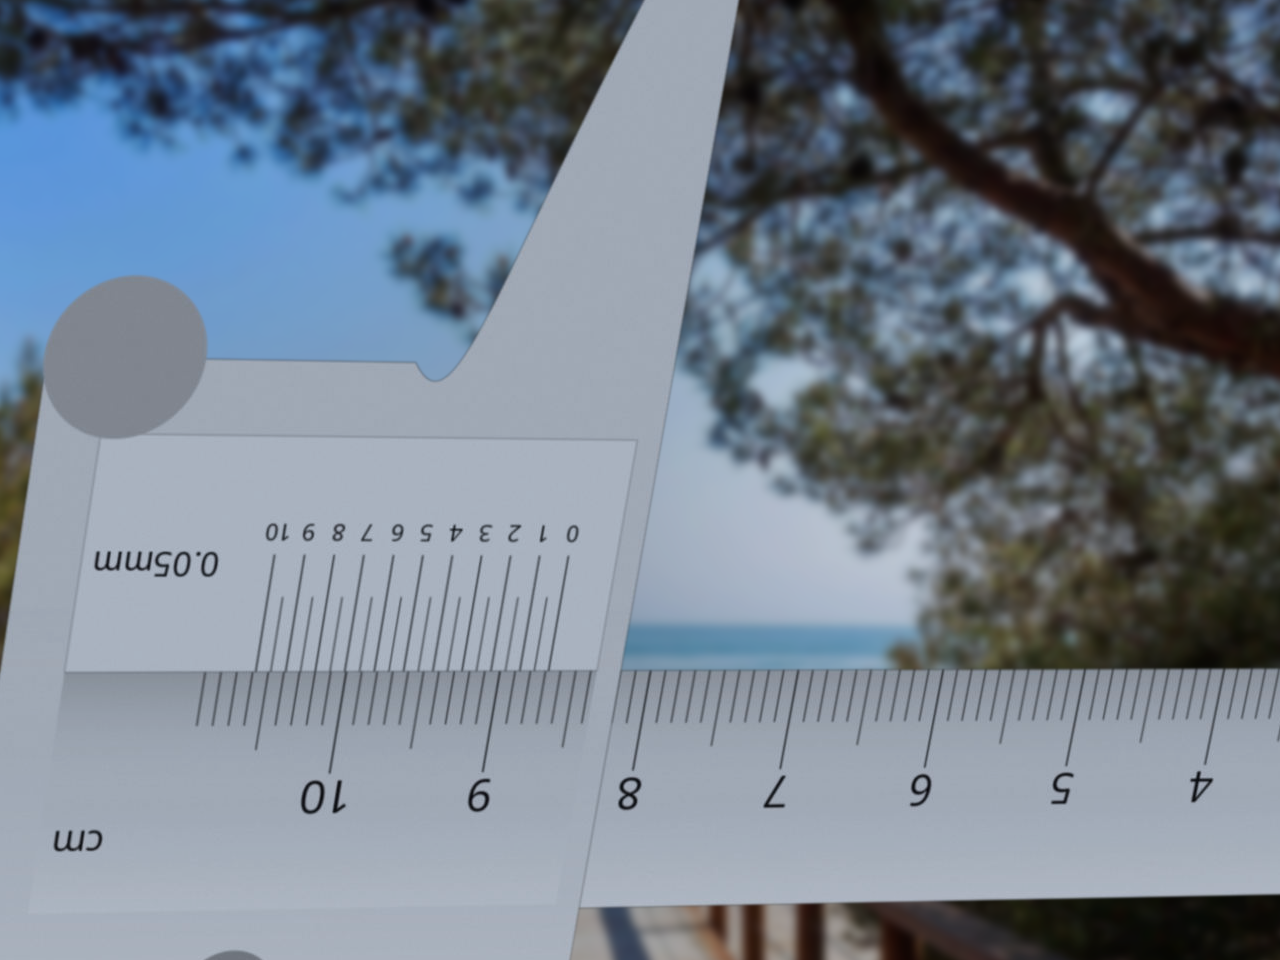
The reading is 86.8 (mm)
